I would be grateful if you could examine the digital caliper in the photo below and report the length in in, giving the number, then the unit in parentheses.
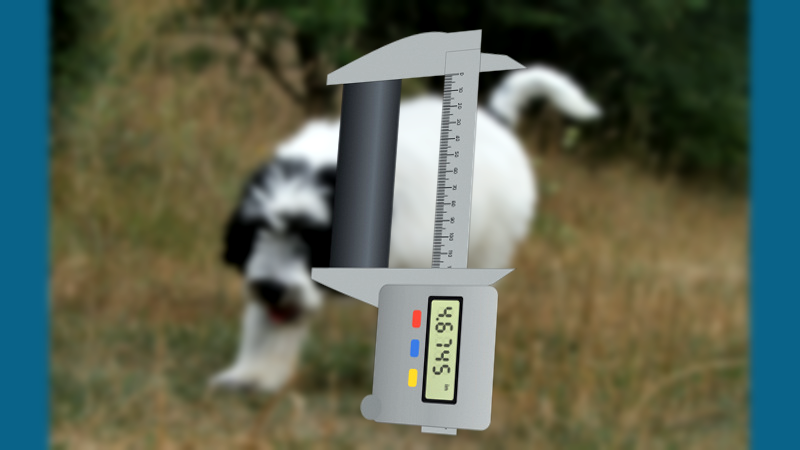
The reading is 4.6745 (in)
